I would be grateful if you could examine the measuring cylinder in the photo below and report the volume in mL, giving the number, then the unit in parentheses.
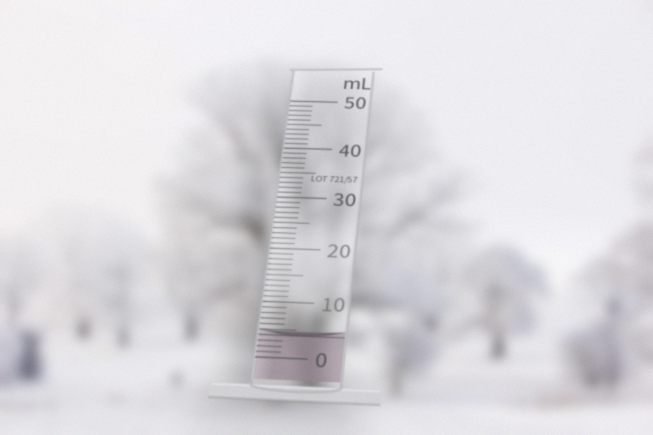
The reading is 4 (mL)
